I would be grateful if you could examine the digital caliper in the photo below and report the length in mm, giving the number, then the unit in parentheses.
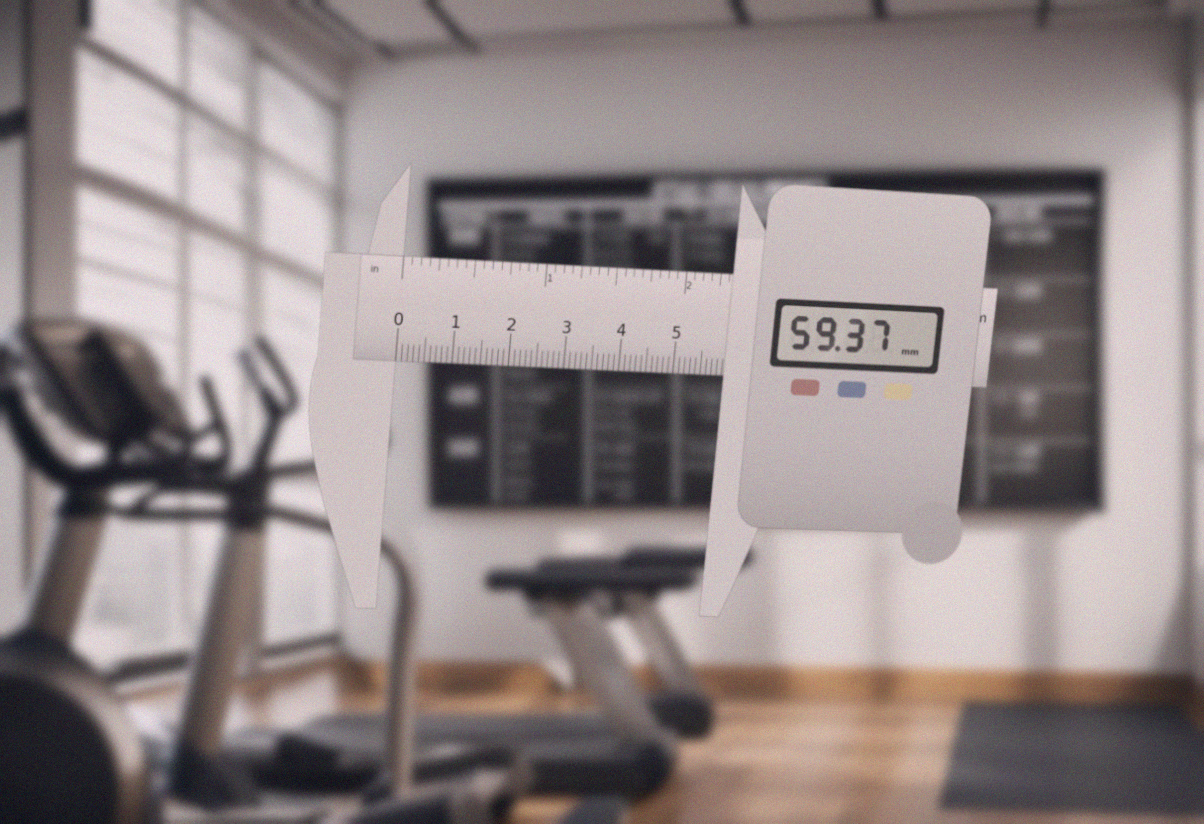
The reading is 59.37 (mm)
